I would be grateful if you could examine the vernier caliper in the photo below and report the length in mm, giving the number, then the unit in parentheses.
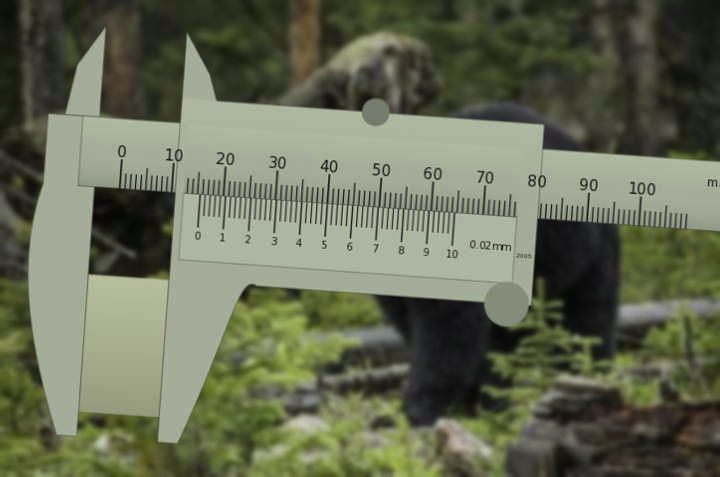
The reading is 15.5 (mm)
